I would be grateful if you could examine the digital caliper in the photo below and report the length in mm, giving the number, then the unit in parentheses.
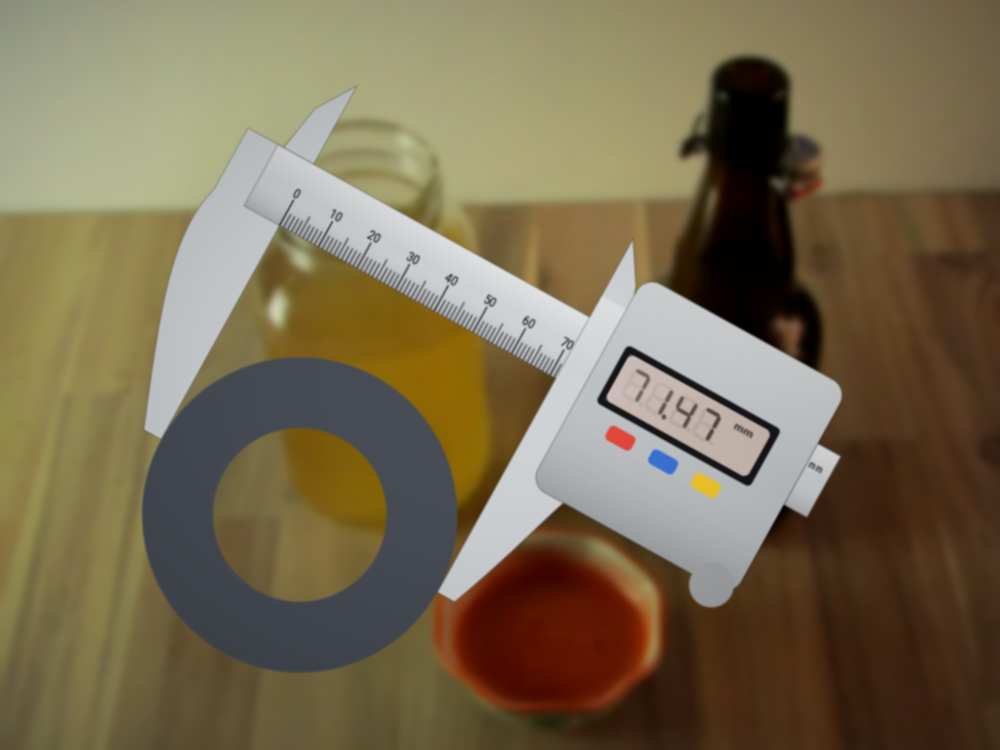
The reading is 71.47 (mm)
